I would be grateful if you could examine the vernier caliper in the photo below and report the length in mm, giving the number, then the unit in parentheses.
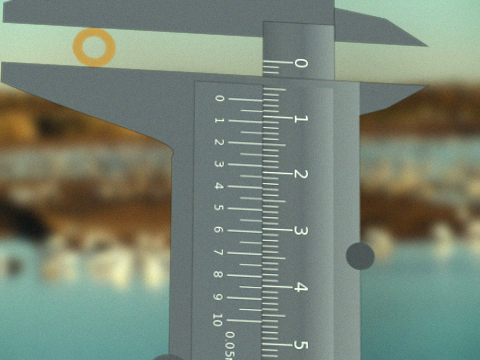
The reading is 7.2 (mm)
